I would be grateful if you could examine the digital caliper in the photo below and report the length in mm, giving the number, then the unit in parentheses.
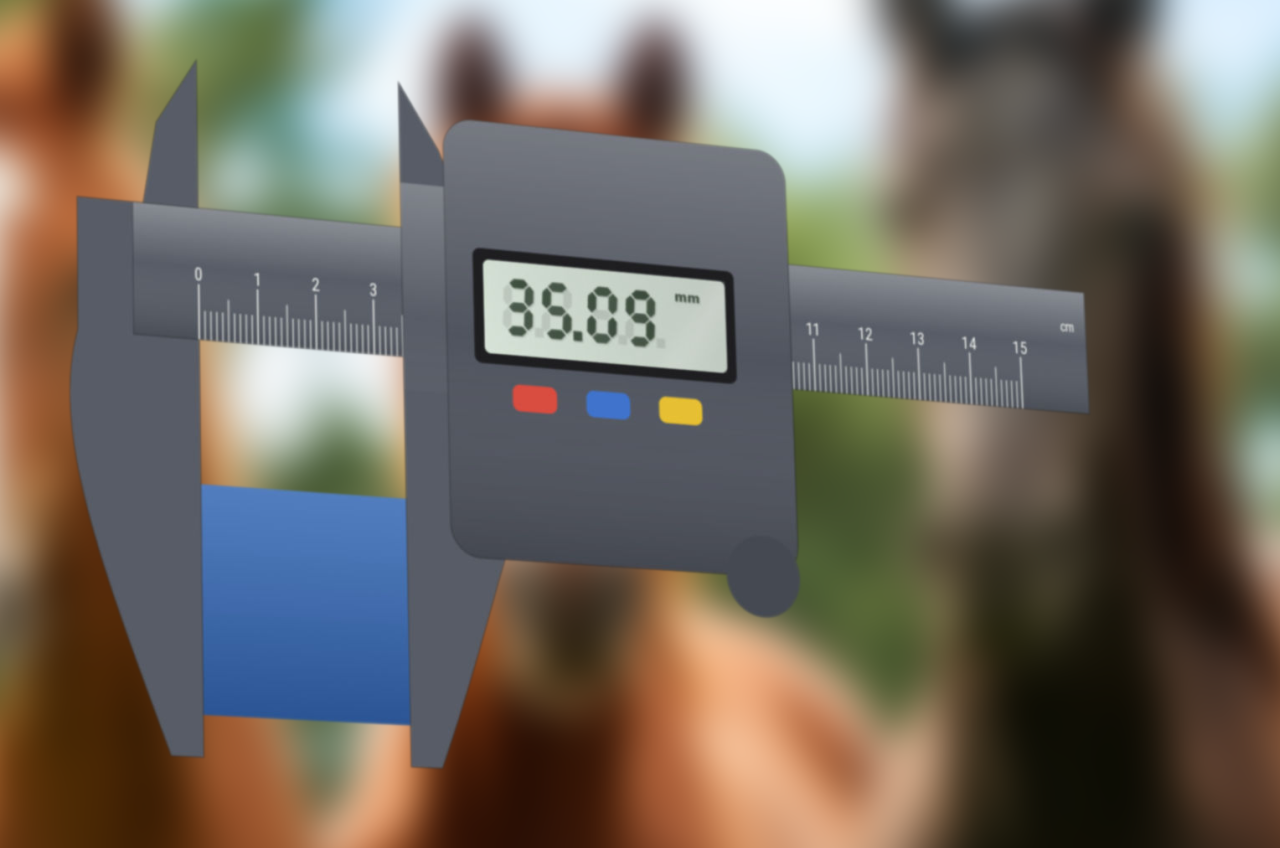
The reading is 35.09 (mm)
